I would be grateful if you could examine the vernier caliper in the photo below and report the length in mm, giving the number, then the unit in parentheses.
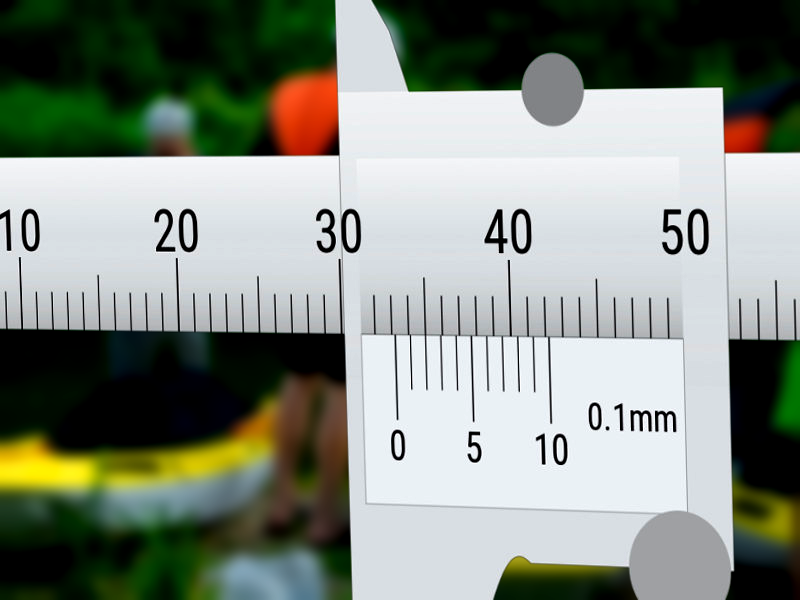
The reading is 33.2 (mm)
